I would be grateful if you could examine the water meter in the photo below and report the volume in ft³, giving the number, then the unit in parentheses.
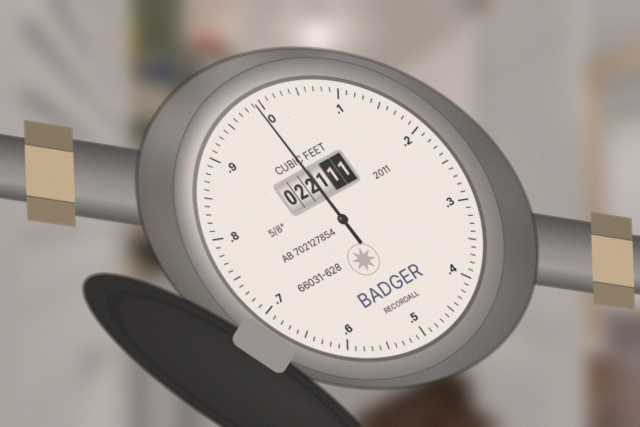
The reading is 22110.99 (ft³)
